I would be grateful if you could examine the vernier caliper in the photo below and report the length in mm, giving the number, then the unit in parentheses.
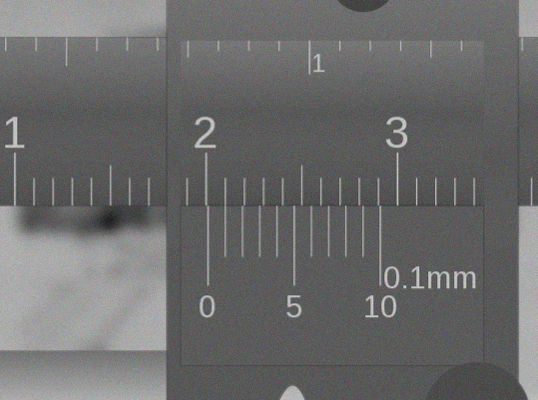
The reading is 20.1 (mm)
